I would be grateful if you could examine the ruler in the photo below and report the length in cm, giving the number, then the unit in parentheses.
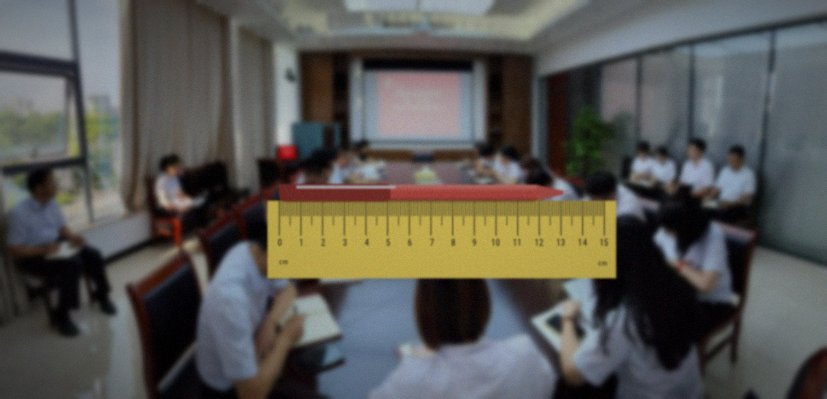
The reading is 13.5 (cm)
